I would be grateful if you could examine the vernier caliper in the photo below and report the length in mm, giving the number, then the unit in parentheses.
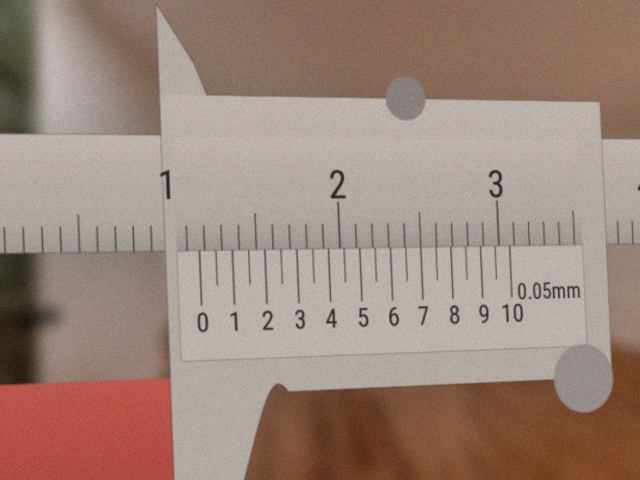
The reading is 11.7 (mm)
